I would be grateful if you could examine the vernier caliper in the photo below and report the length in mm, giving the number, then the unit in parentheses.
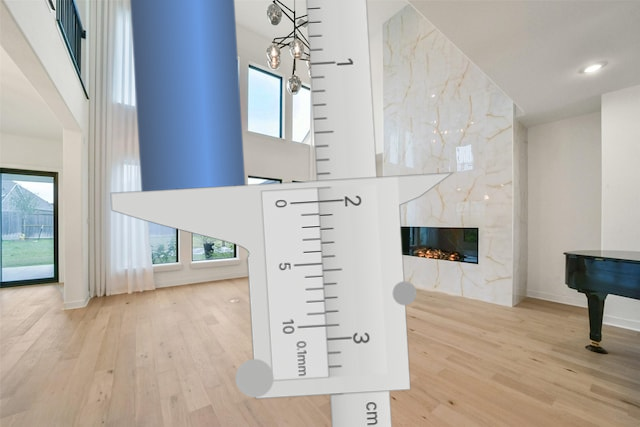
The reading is 20.0 (mm)
